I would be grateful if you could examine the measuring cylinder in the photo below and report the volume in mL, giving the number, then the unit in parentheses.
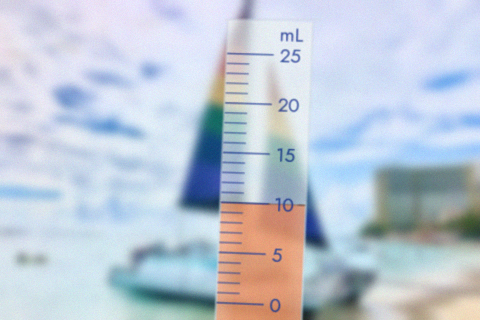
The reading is 10 (mL)
